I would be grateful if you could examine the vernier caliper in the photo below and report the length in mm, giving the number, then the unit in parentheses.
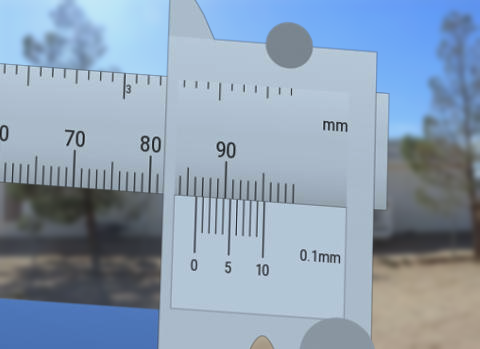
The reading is 86.2 (mm)
